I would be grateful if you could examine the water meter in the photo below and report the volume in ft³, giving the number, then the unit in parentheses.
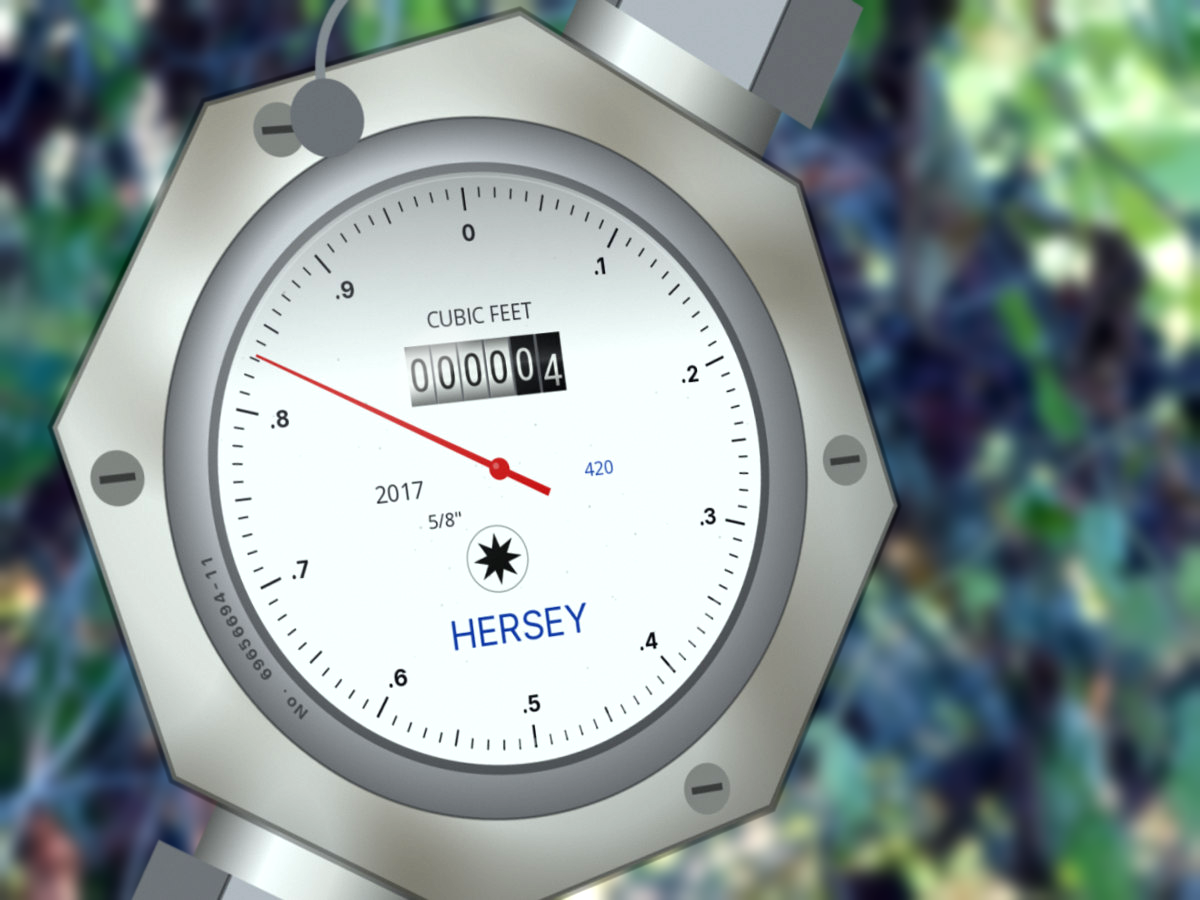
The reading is 3.83 (ft³)
